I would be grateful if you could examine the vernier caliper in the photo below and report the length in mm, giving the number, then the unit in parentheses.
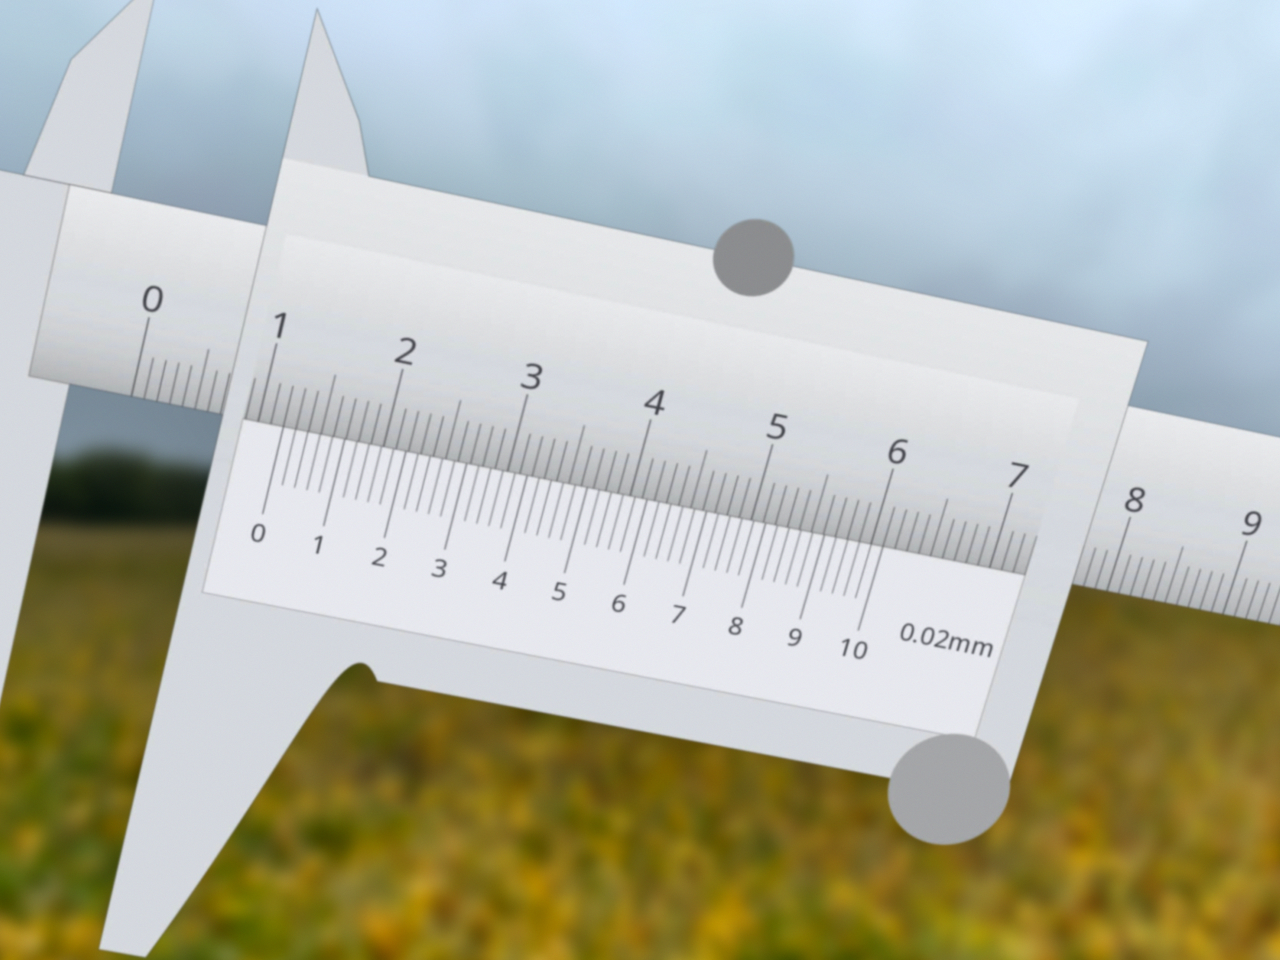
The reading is 12.0 (mm)
